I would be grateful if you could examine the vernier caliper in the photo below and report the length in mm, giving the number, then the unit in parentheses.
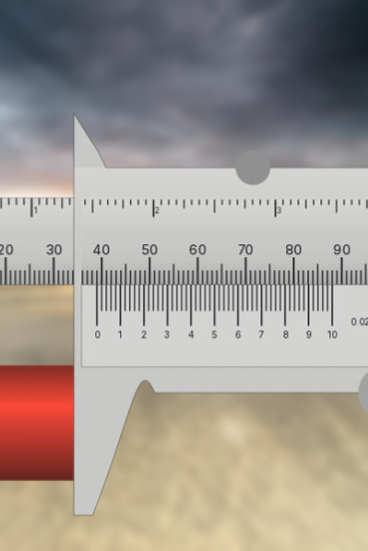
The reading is 39.0 (mm)
